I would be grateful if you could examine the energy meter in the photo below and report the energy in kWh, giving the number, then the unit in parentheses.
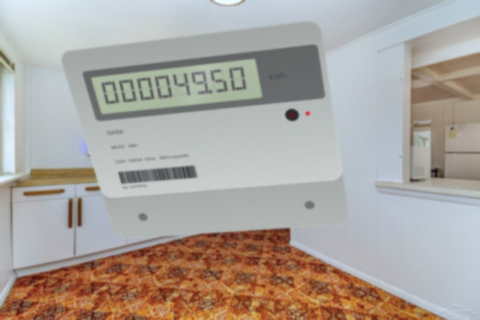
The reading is 49.50 (kWh)
